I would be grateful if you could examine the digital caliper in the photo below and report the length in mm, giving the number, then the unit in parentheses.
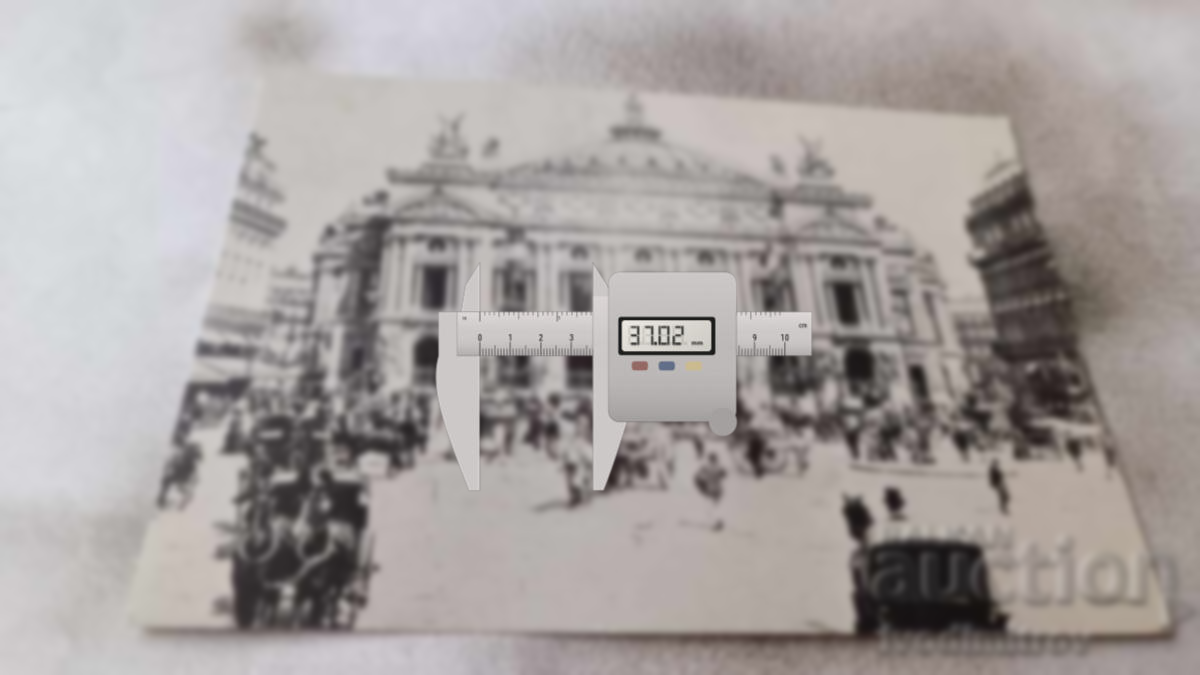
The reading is 37.02 (mm)
